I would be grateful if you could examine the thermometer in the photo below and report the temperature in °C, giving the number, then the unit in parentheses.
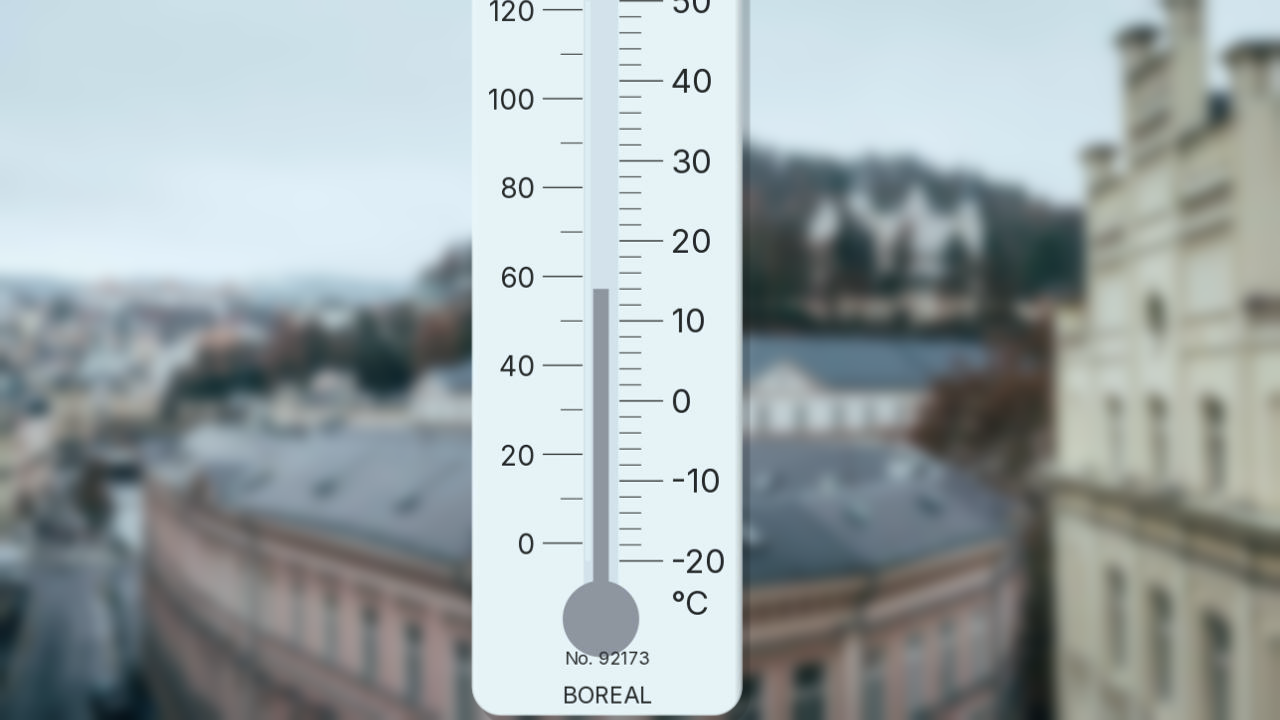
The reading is 14 (°C)
